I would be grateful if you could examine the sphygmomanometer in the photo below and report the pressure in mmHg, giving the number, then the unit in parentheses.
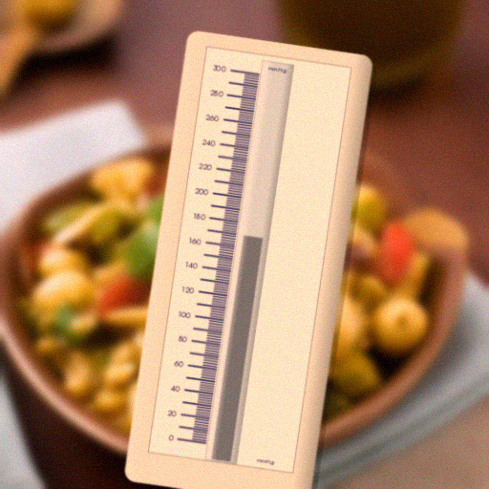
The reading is 170 (mmHg)
